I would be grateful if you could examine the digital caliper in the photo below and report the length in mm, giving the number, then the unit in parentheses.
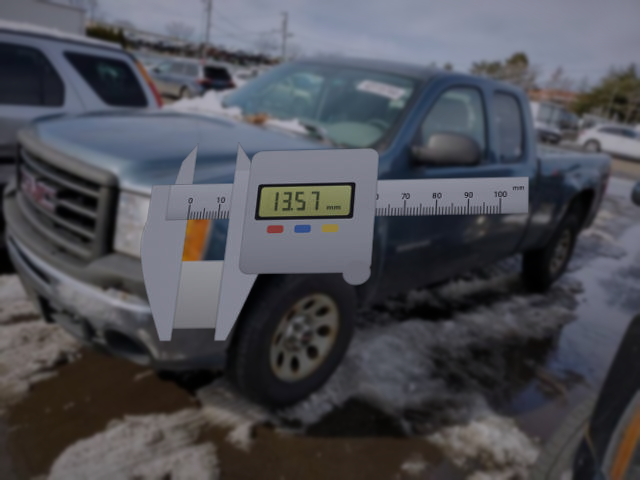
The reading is 13.57 (mm)
